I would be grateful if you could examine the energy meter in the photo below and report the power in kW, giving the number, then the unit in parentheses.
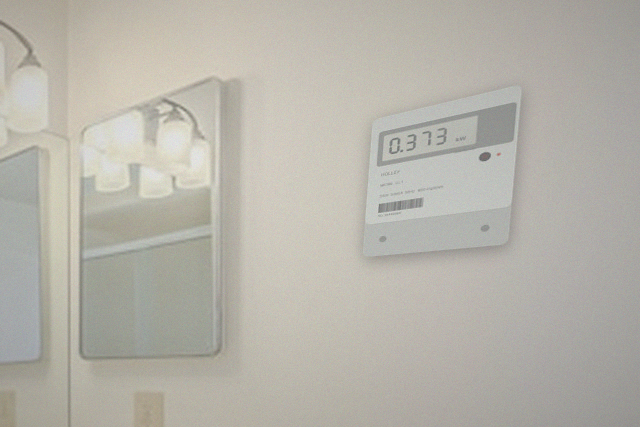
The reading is 0.373 (kW)
